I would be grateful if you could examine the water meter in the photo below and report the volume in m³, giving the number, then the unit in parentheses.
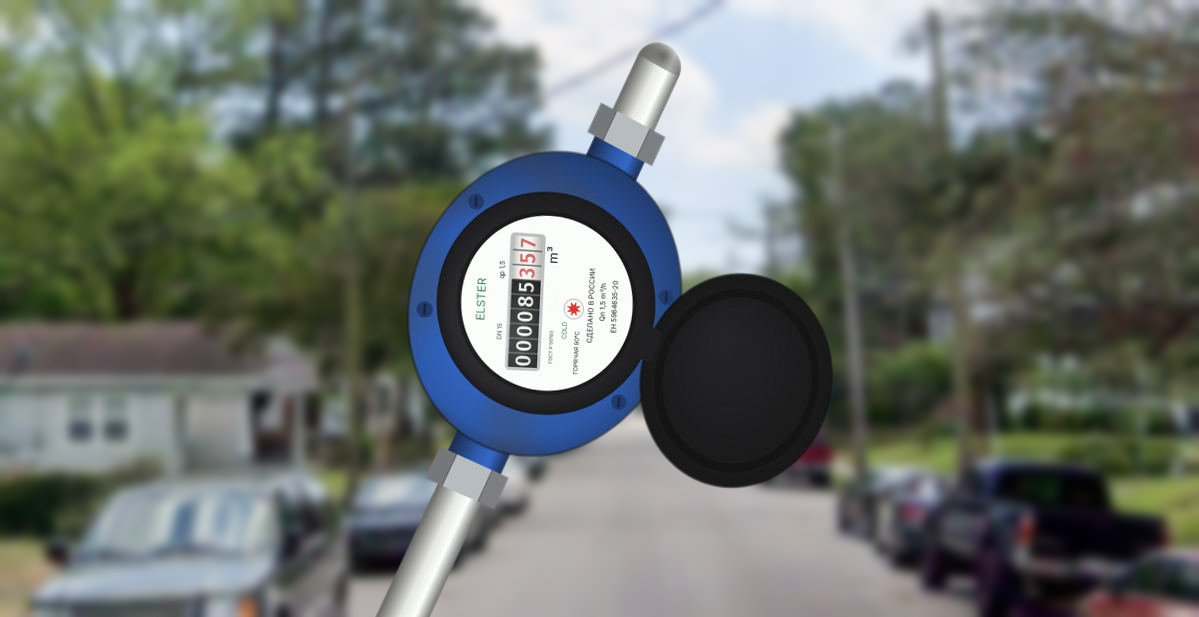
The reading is 85.357 (m³)
